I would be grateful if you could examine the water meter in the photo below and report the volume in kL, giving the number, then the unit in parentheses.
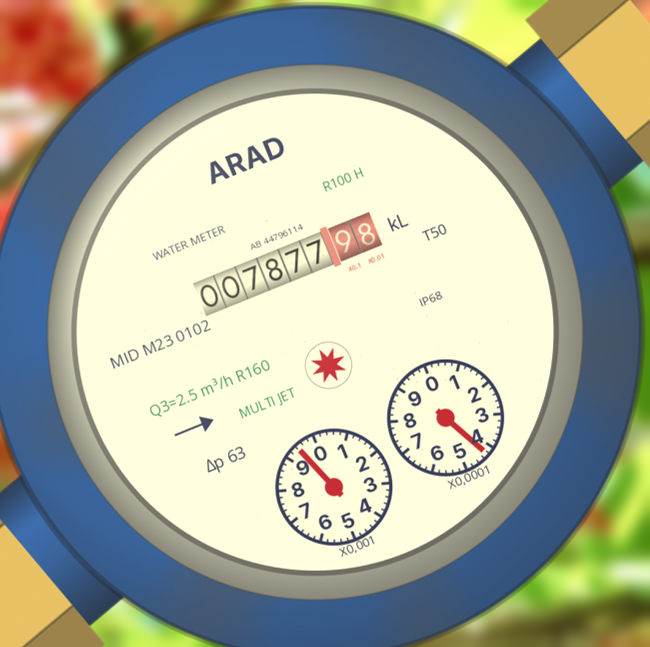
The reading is 7877.9794 (kL)
